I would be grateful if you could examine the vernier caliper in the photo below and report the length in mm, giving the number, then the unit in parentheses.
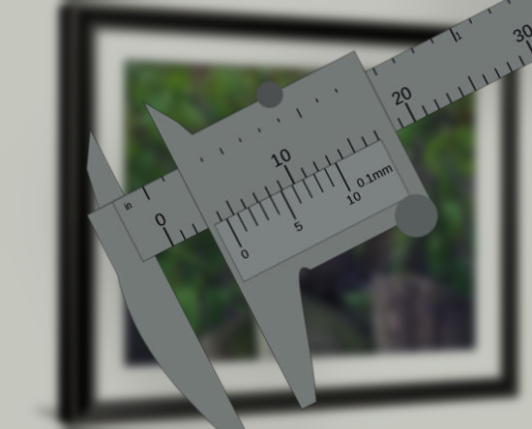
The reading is 4.4 (mm)
